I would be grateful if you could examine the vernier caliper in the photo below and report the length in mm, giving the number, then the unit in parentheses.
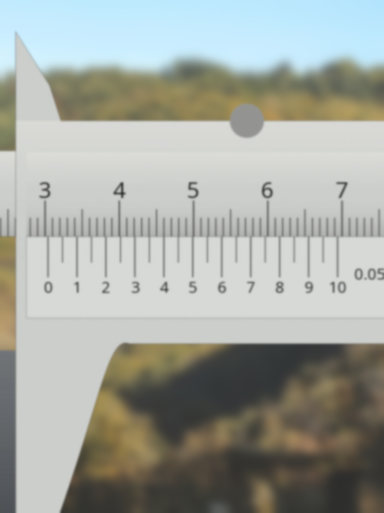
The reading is 30.4 (mm)
